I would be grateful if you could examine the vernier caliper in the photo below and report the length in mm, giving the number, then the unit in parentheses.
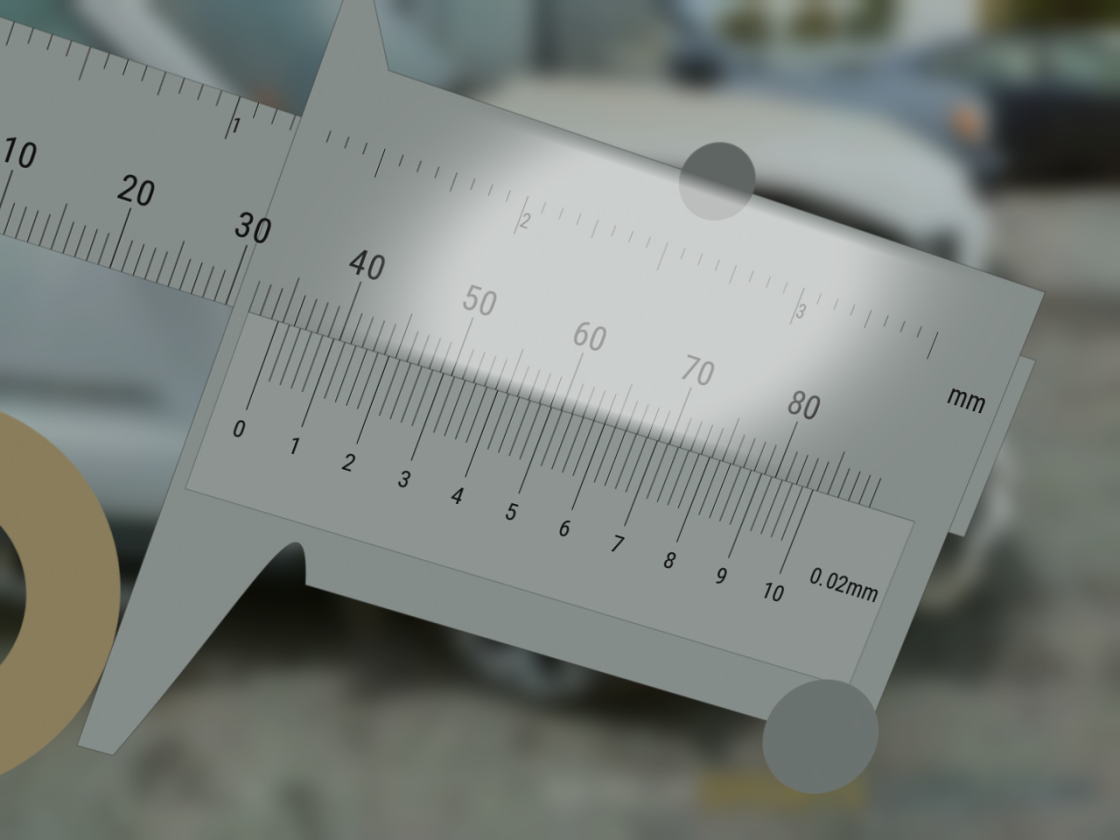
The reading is 34.6 (mm)
